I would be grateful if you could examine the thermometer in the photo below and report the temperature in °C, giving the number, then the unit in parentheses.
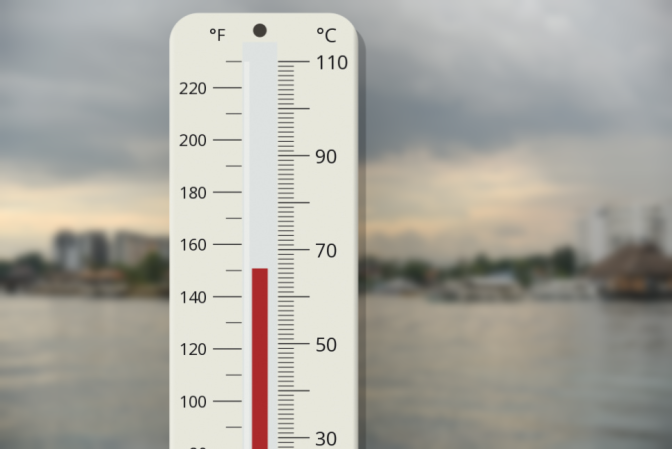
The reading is 66 (°C)
